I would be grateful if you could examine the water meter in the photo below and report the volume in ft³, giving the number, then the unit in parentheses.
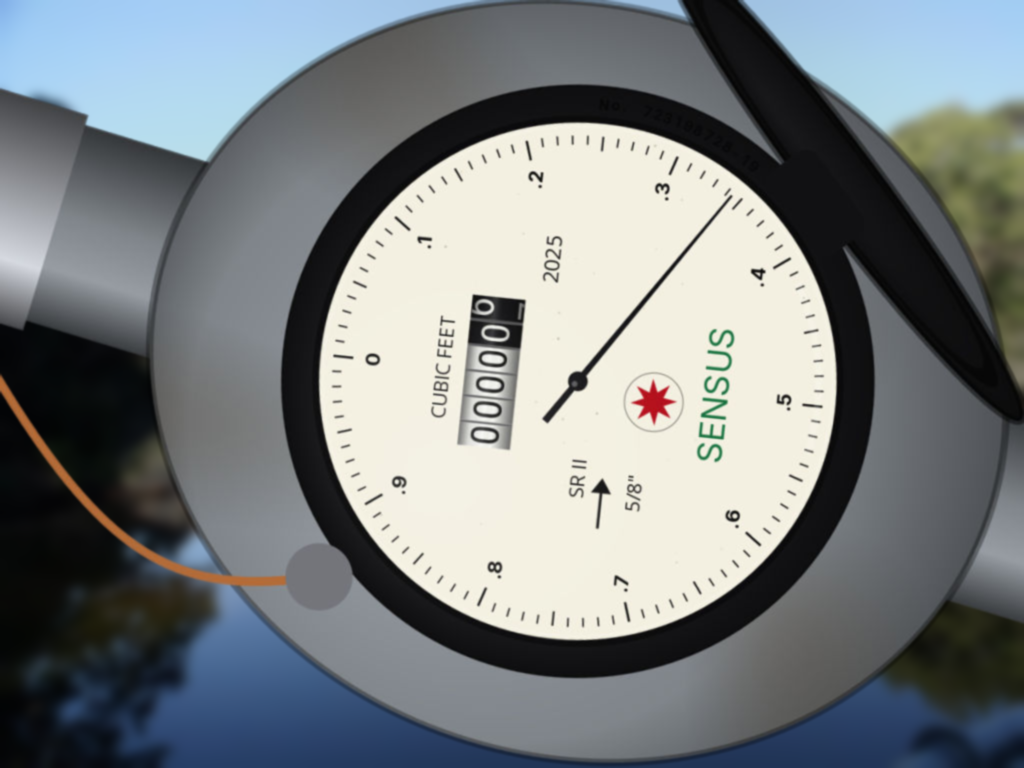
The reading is 6.34 (ft³)
